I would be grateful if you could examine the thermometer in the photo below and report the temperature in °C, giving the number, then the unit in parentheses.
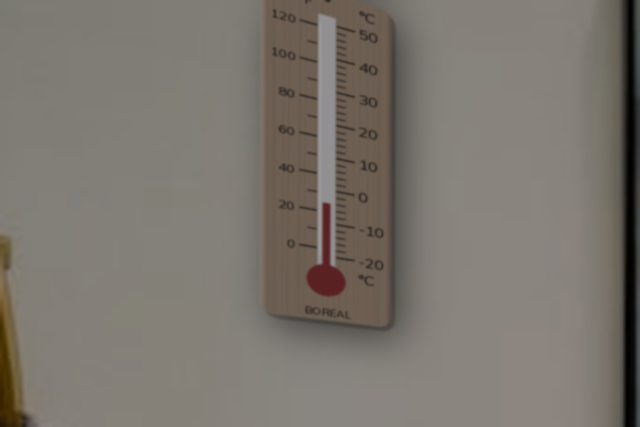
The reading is -4 (°C)
